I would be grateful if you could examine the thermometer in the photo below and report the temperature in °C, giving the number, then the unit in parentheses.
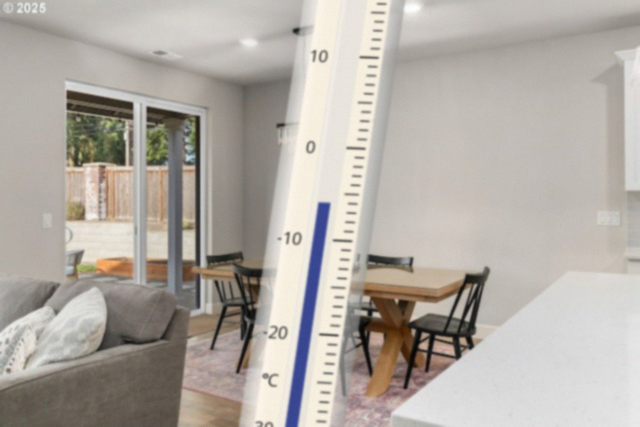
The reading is -6 (°C)
